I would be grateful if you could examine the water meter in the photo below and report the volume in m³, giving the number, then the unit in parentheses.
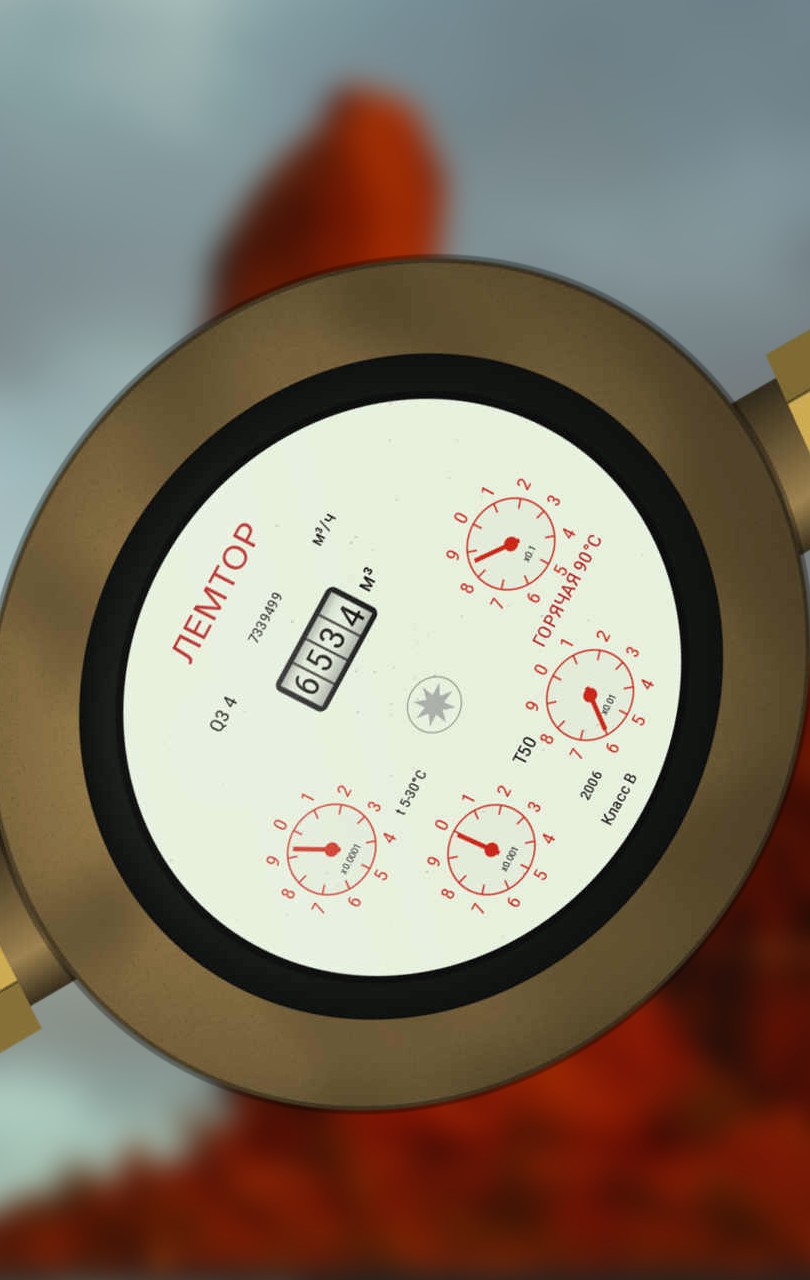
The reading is 6533.8599 (m³)
